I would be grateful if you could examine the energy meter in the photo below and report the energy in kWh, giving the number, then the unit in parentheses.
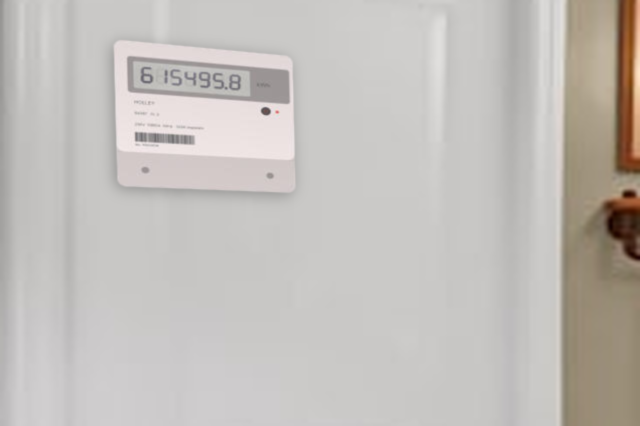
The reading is 615495.8 (kWh)
